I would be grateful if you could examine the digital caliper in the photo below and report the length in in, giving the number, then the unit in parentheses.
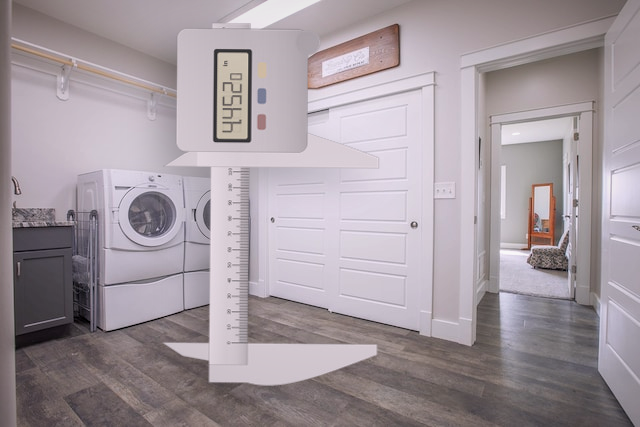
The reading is 4.4520 (in)
